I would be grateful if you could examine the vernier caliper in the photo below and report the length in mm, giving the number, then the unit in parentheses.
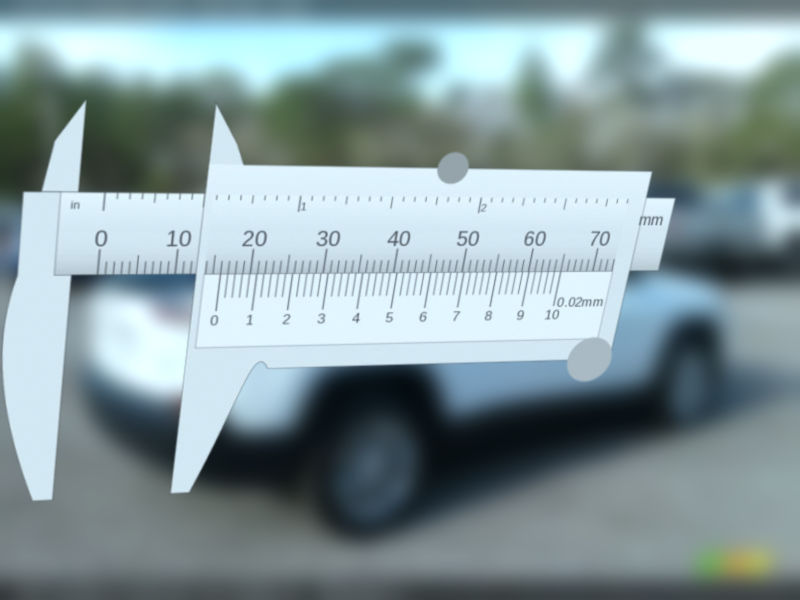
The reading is 16.0 (mm)
